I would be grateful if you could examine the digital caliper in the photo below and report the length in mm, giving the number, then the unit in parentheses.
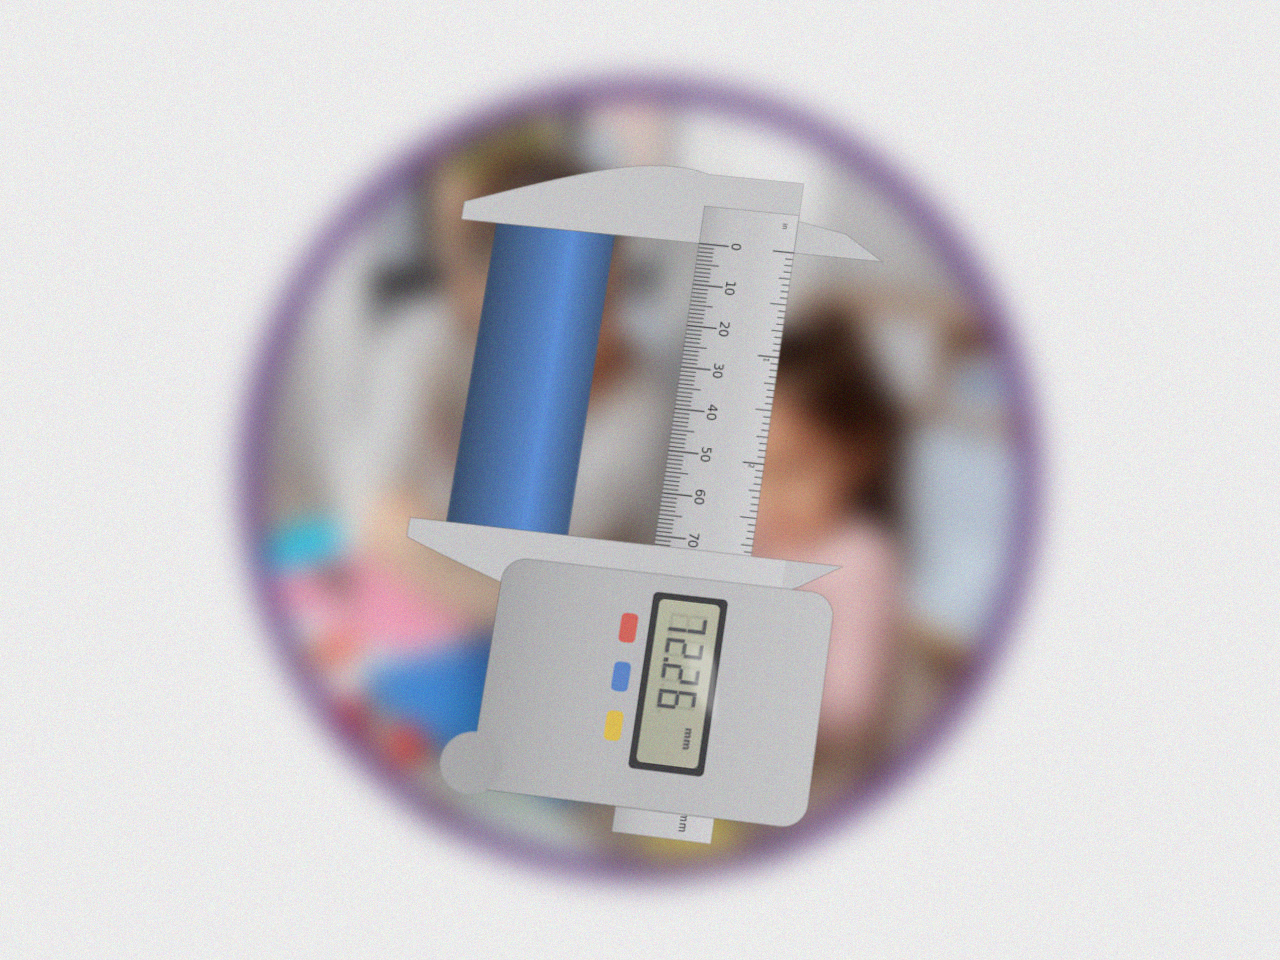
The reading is 72.26 (mm)
